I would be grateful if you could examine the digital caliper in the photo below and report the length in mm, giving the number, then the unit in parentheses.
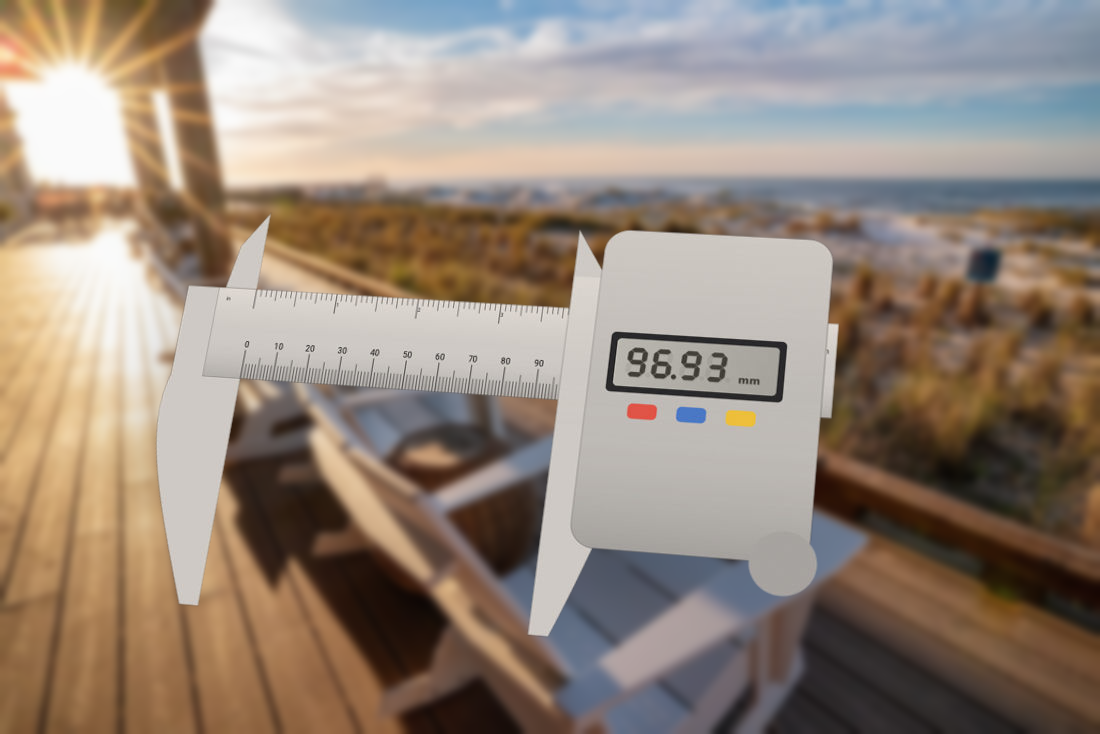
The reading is 96.93 (mm)
